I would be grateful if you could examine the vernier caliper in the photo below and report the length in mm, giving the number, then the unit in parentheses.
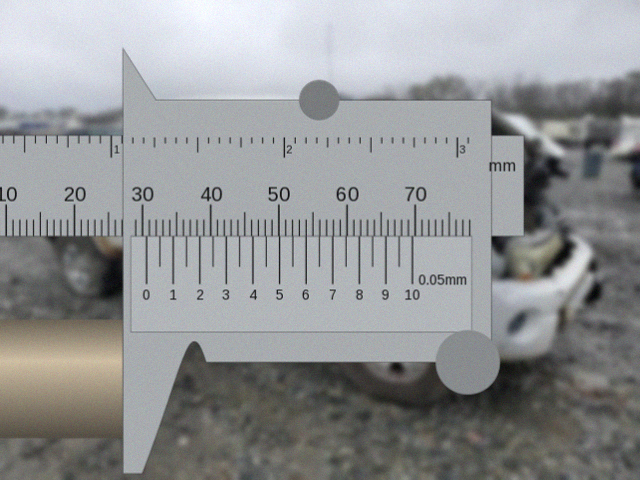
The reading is 30.6 (mm)
